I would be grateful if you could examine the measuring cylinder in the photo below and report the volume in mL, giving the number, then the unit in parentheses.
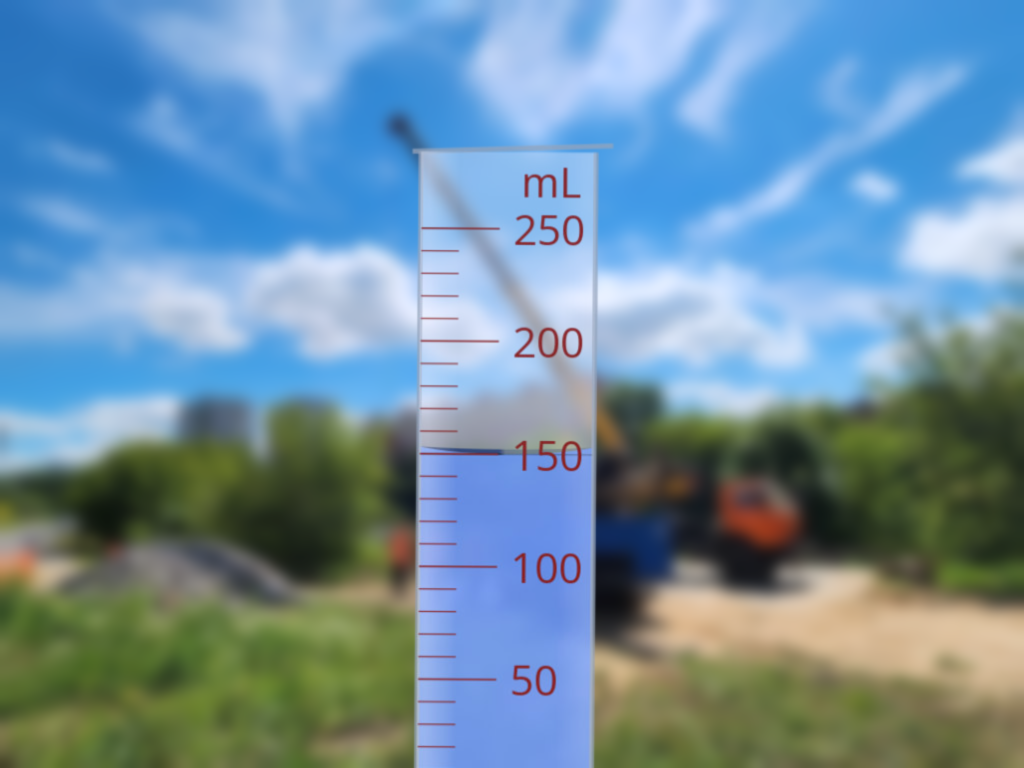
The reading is 150 (mL)
